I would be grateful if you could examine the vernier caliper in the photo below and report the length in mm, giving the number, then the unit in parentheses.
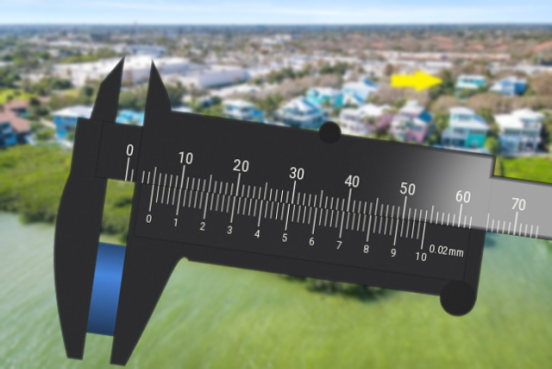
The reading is 5.0 (mm)
